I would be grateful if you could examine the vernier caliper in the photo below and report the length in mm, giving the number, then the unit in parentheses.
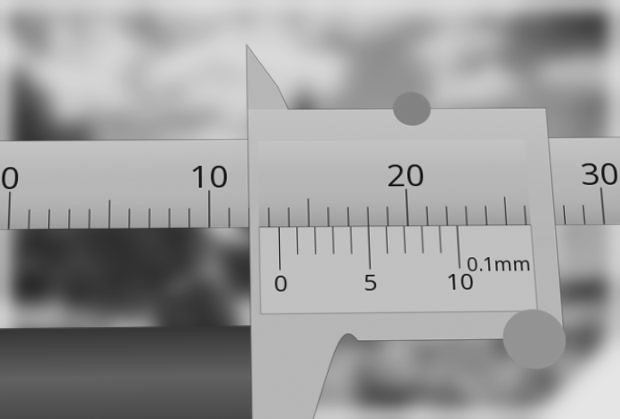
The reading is 13.5 (mm)
